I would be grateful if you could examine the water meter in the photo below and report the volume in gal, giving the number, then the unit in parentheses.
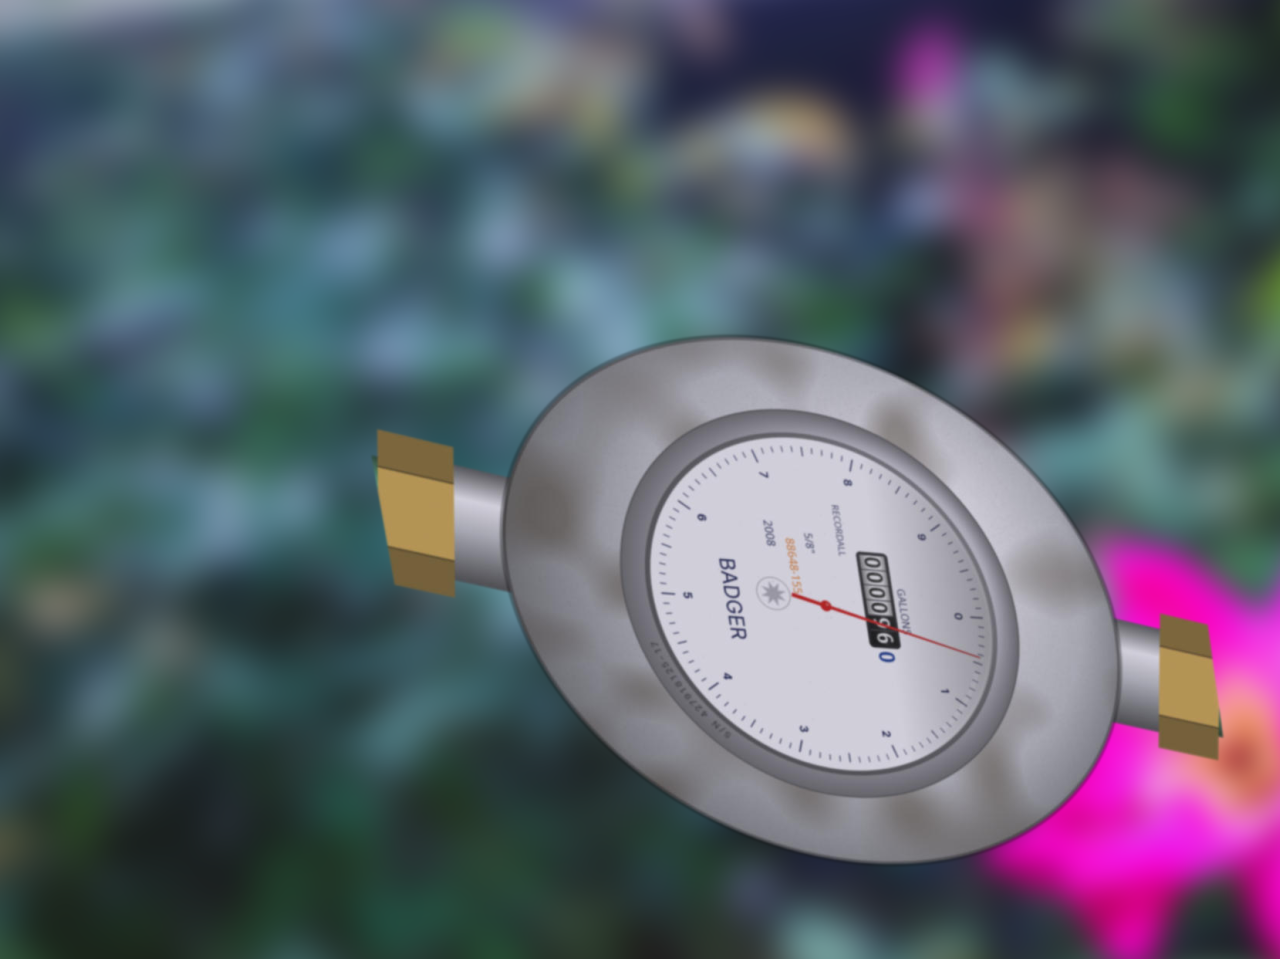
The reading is 960.4 (gal)
